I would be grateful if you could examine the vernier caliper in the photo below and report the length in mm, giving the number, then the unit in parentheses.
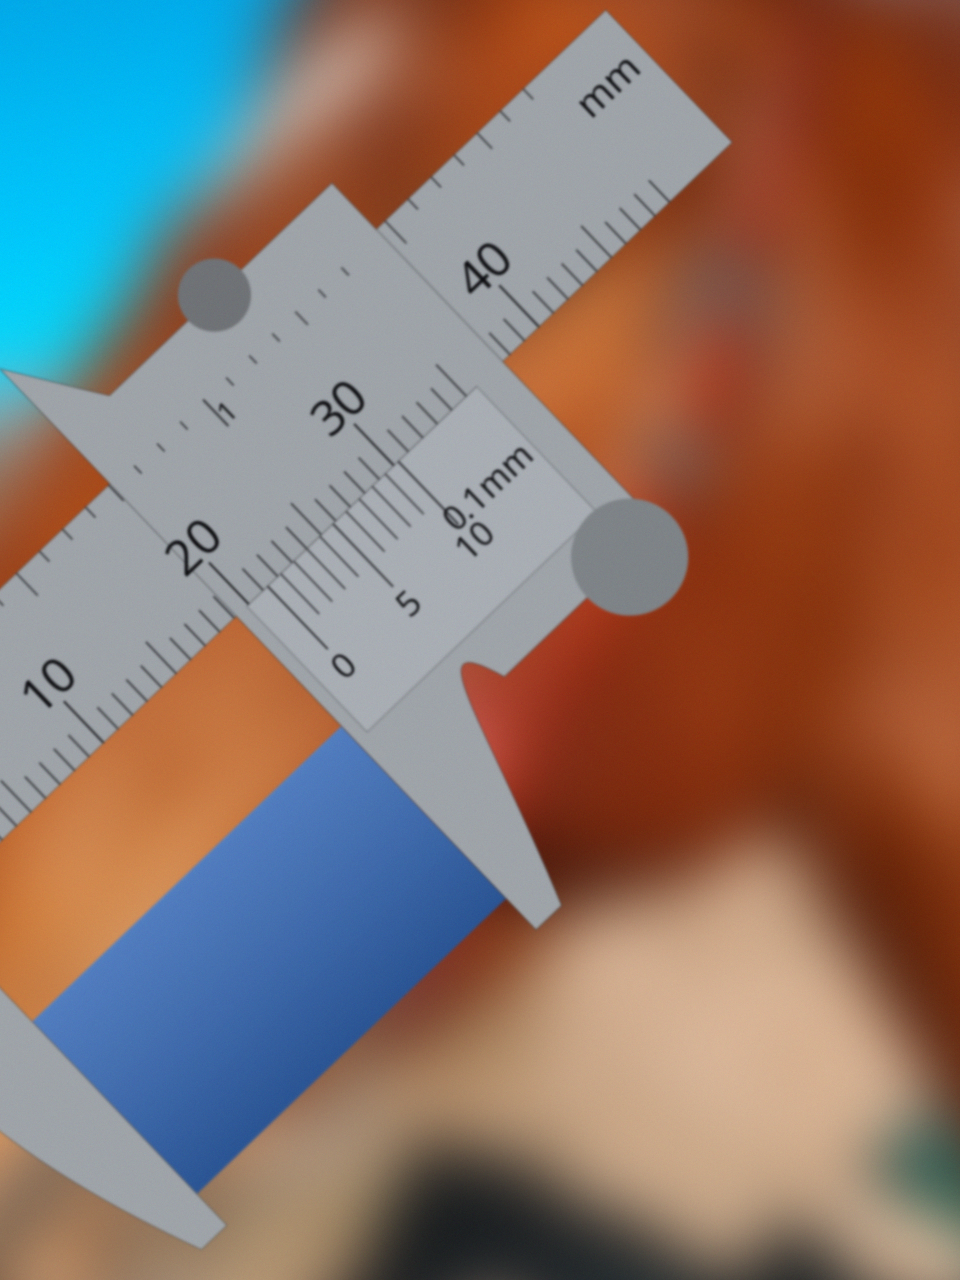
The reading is 21.3 (mm)
